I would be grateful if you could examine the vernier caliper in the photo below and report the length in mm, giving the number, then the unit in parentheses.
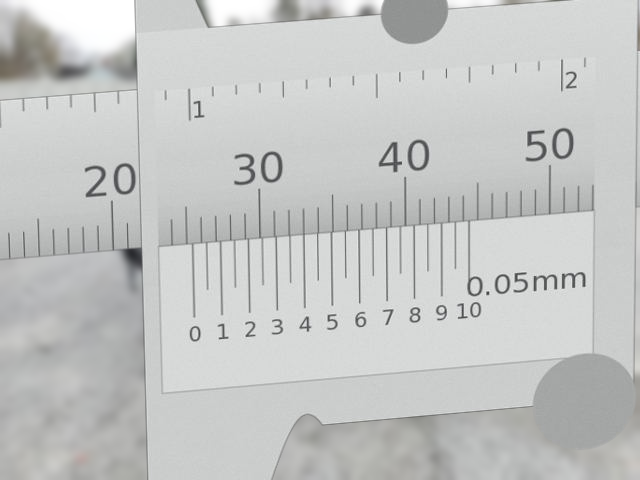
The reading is 25.4 (mm)
